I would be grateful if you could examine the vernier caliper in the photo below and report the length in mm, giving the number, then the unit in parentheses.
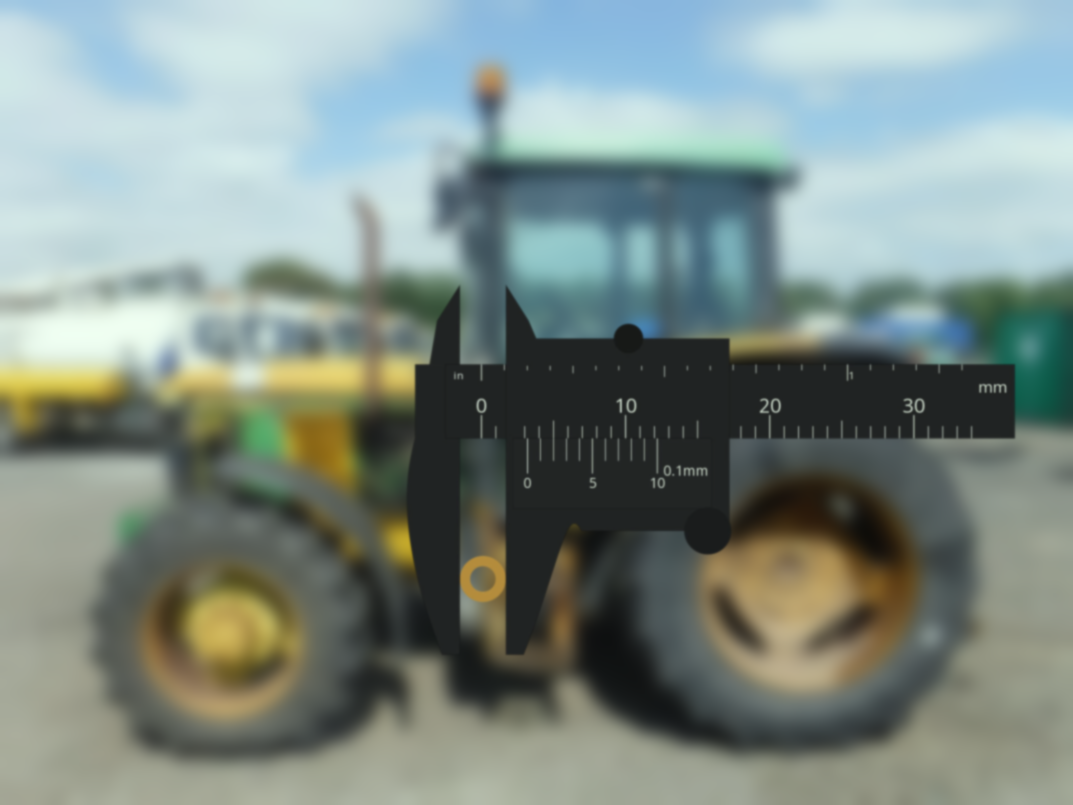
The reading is 3.2 (mm)
